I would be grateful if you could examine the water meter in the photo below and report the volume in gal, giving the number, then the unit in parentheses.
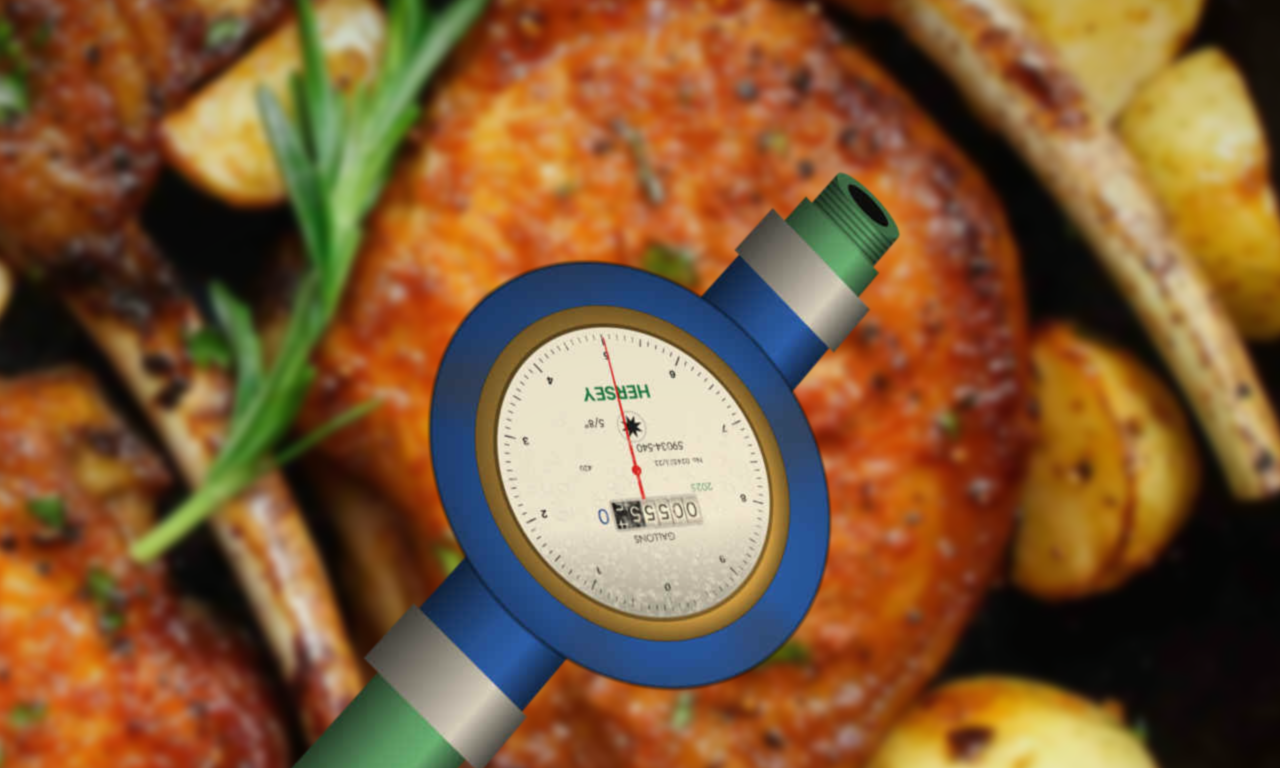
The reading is 55545.0 (gal)
